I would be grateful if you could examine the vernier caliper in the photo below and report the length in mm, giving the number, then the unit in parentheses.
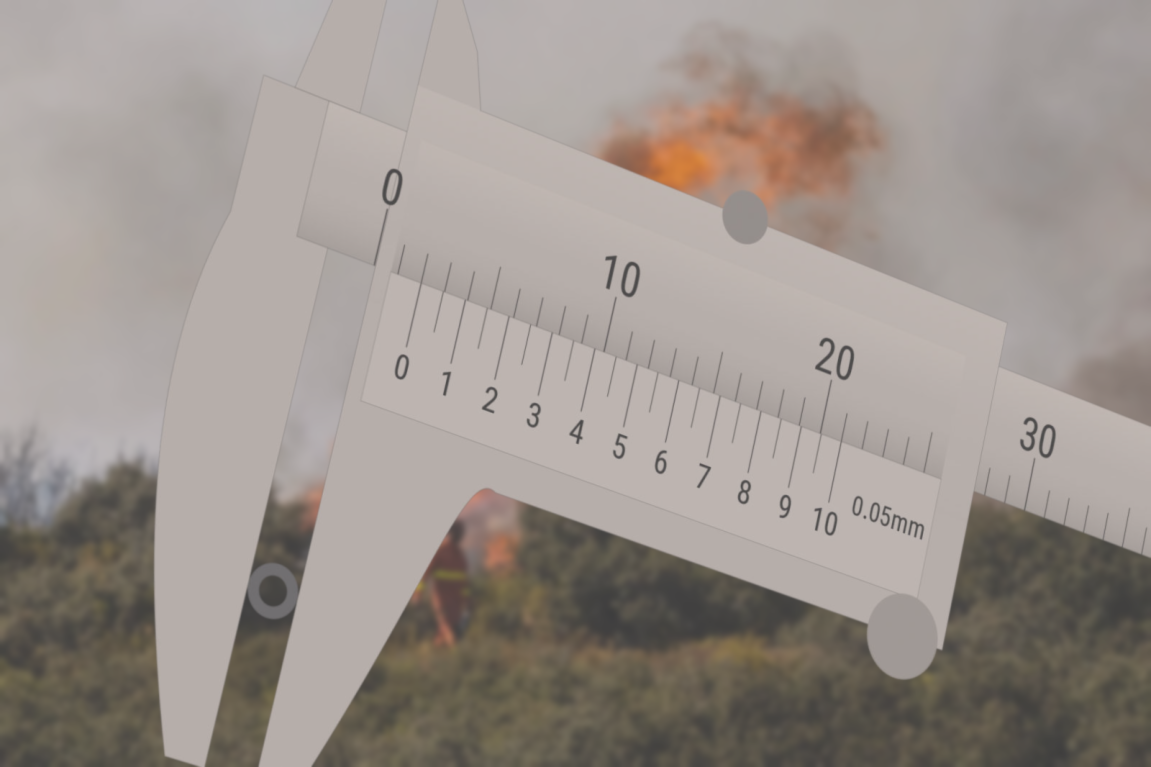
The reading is 2.0 (mm)
